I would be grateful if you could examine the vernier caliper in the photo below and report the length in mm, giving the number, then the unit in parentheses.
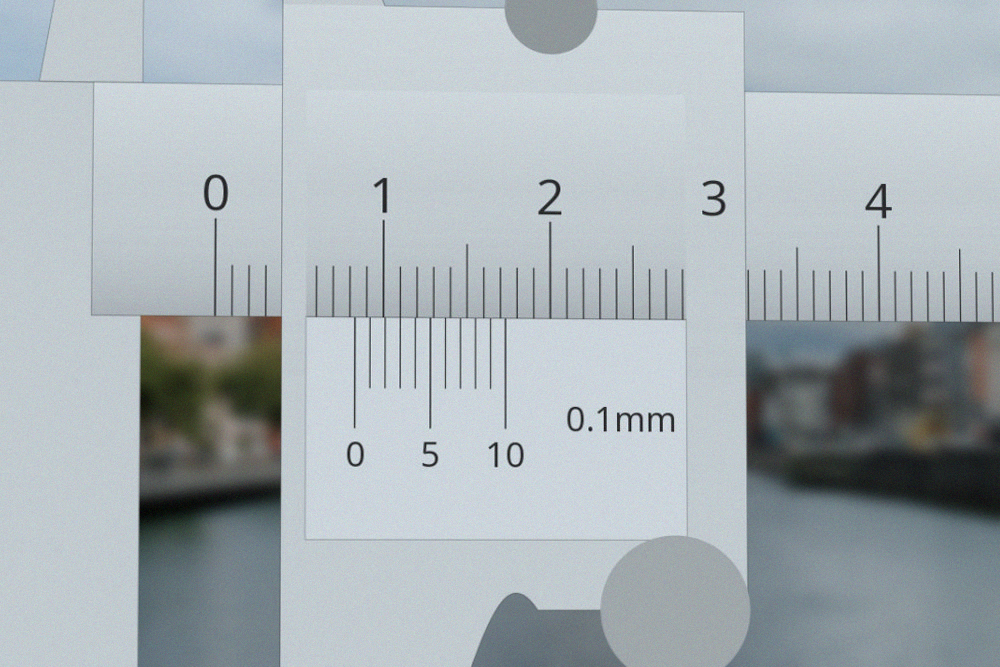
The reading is 8.3 (mm)
